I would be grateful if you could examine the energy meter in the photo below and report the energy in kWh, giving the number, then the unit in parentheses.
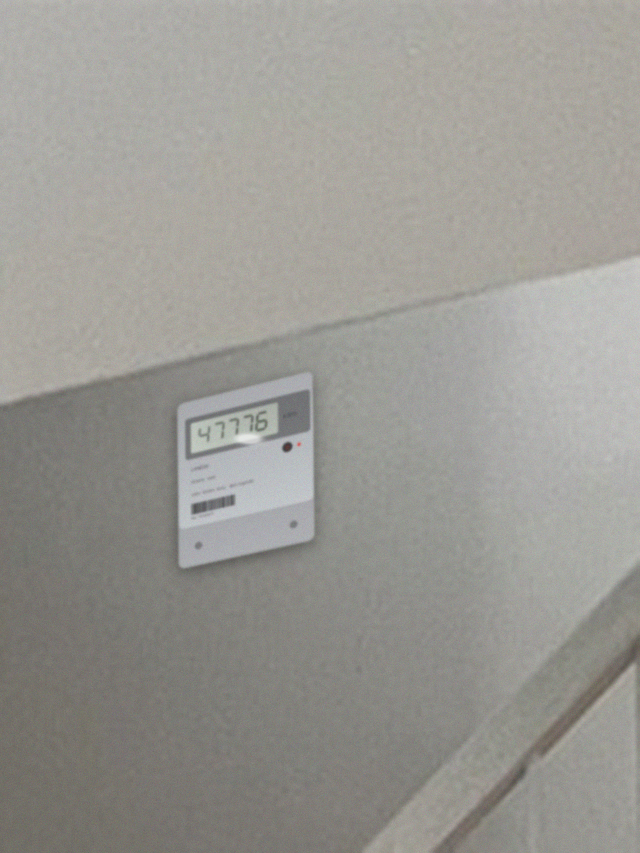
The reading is 47776 (kWh)
